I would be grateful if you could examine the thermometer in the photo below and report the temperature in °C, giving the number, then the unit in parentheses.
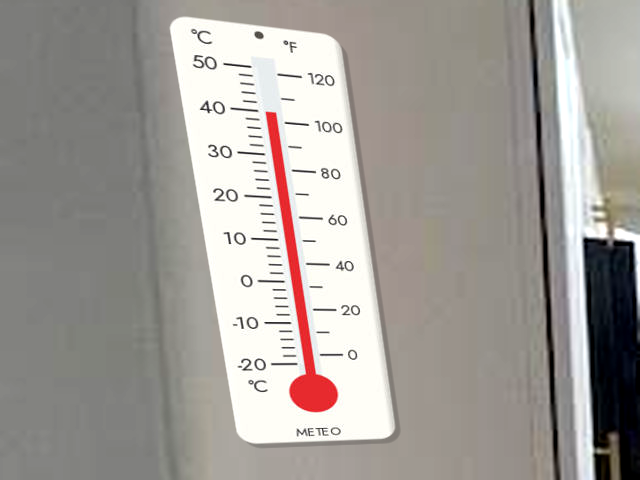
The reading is 40 (°C)
